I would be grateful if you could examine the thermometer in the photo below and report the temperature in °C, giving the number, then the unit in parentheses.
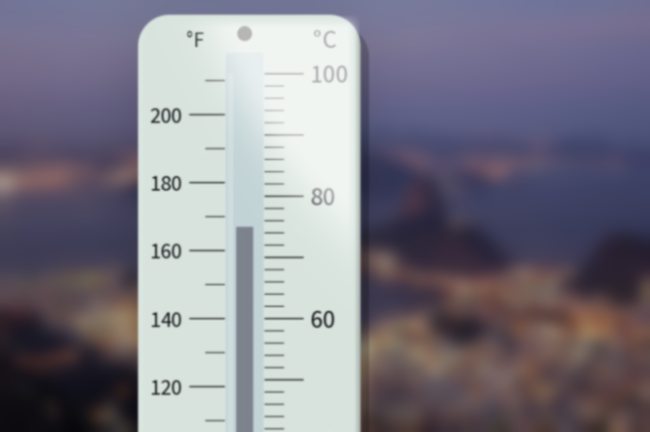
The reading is 75 (°C)
